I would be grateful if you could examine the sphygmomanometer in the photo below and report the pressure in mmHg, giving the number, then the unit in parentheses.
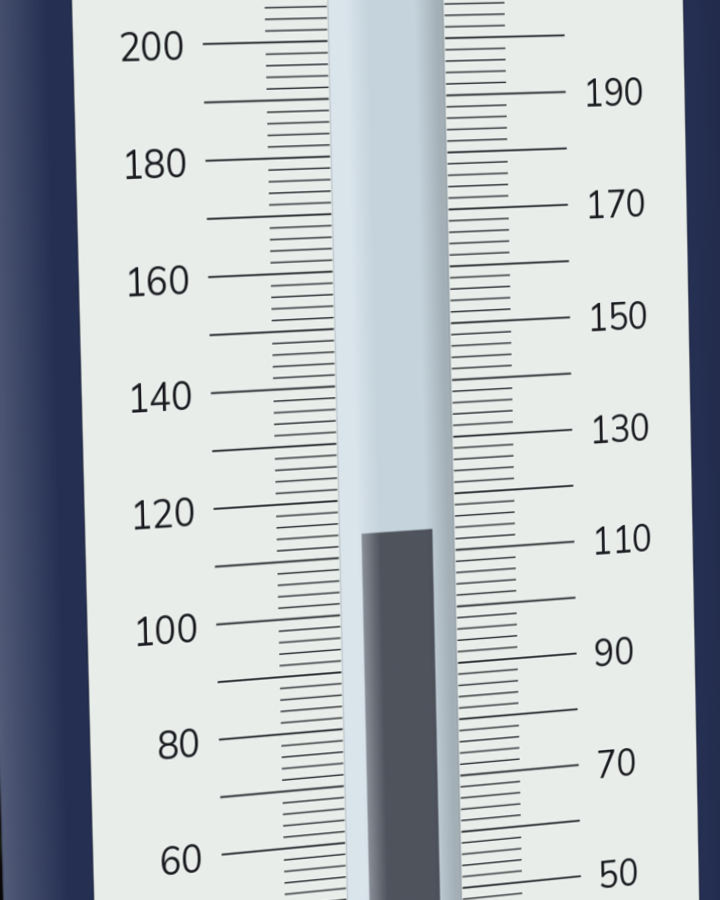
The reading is 114 (mmHg)
